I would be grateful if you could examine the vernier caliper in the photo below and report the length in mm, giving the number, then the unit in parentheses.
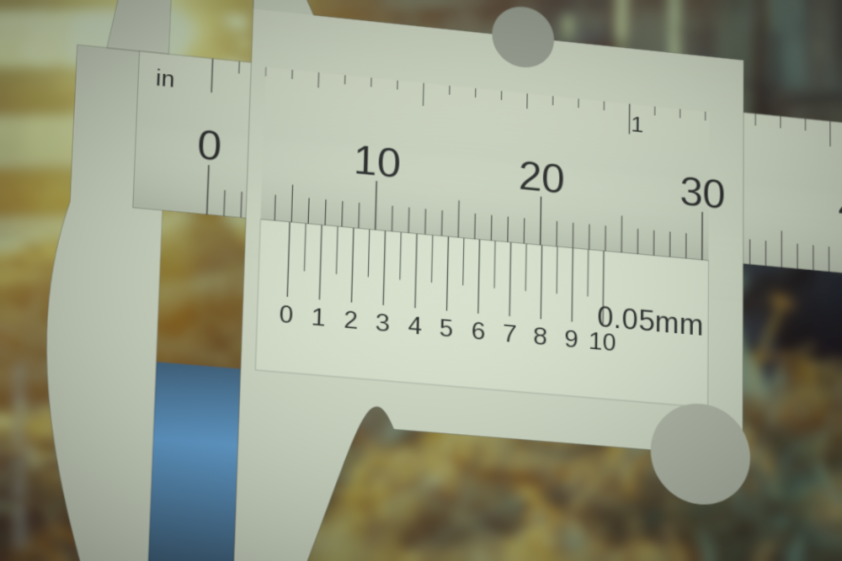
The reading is 4.9 (mm)
